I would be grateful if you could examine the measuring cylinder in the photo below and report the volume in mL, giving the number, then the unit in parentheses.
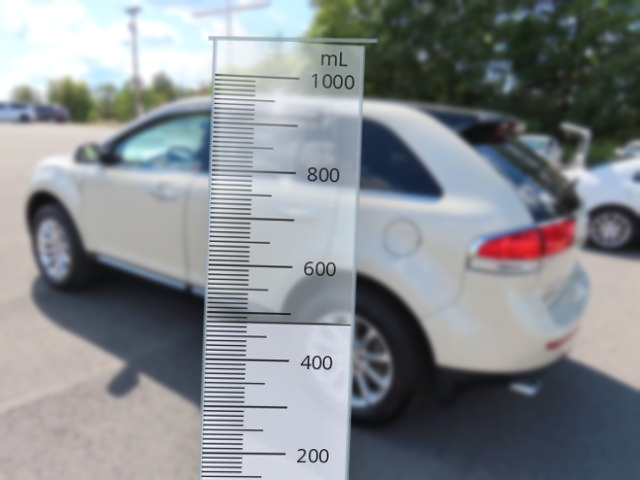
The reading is 480 (mL)
